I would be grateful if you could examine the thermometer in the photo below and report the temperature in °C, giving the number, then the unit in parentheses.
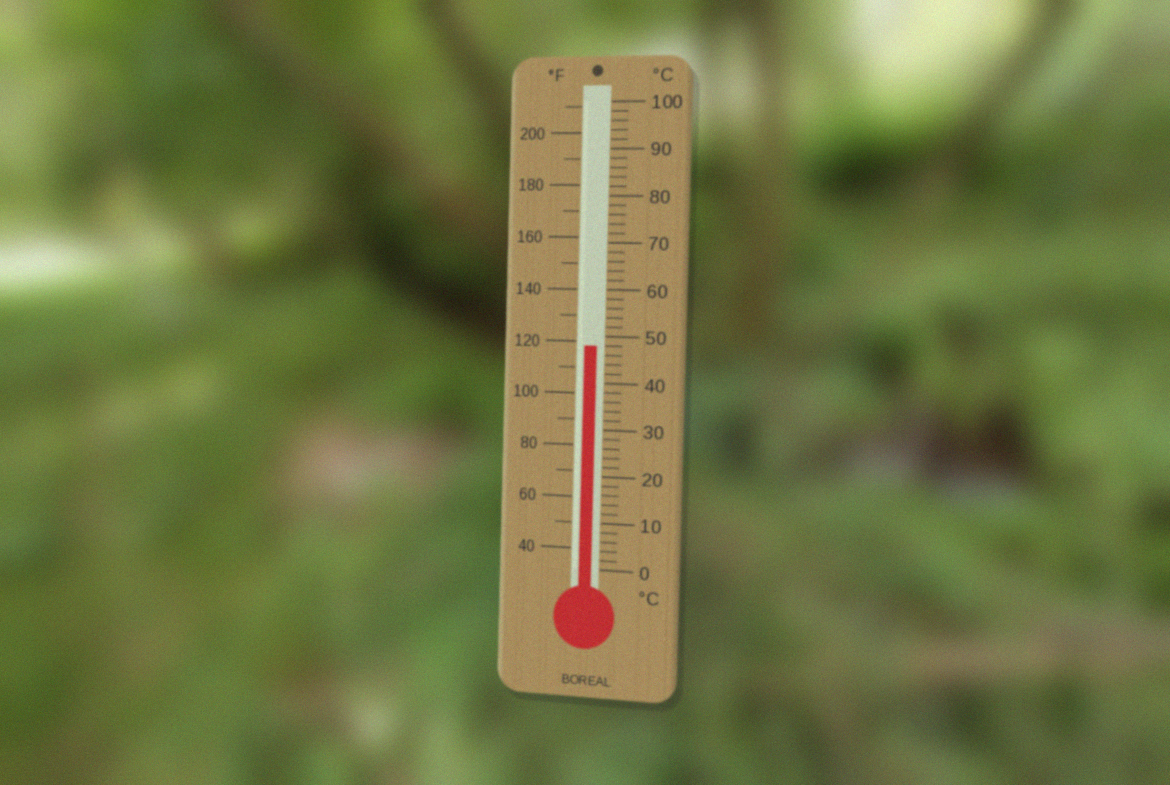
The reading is 48 (°C)
